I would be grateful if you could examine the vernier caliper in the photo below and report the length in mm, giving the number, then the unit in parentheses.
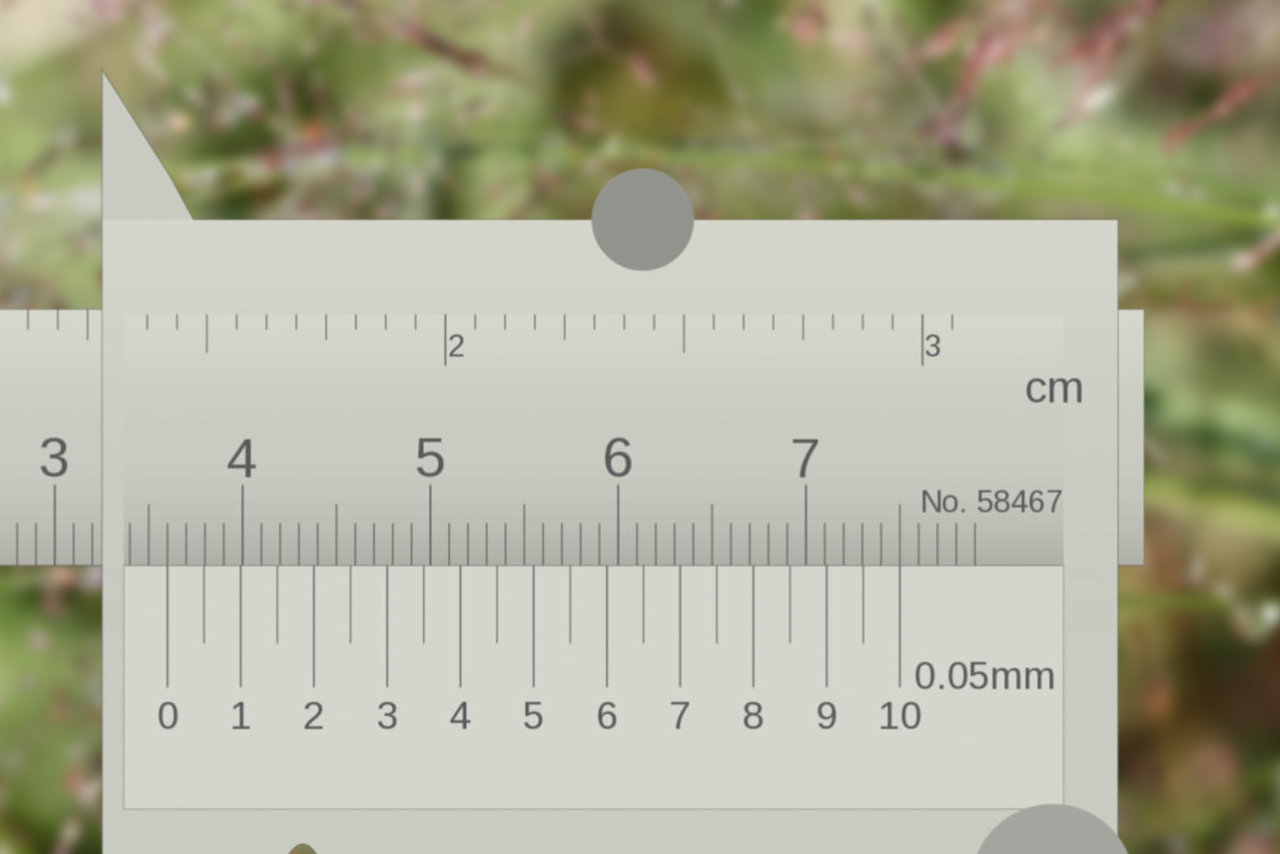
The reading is 36.0 (mm)
